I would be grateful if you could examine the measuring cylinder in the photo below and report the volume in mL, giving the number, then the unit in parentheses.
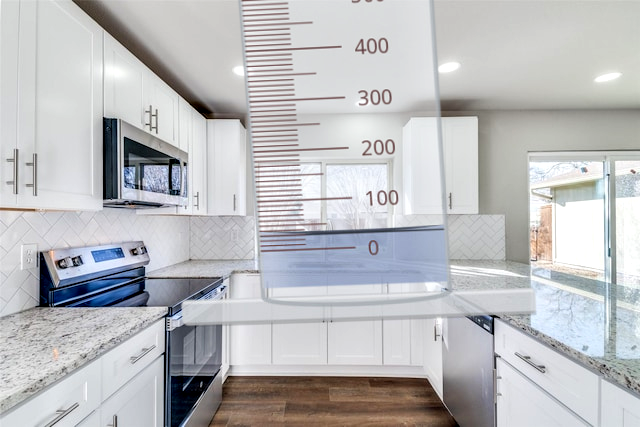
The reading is 30 (mL)
